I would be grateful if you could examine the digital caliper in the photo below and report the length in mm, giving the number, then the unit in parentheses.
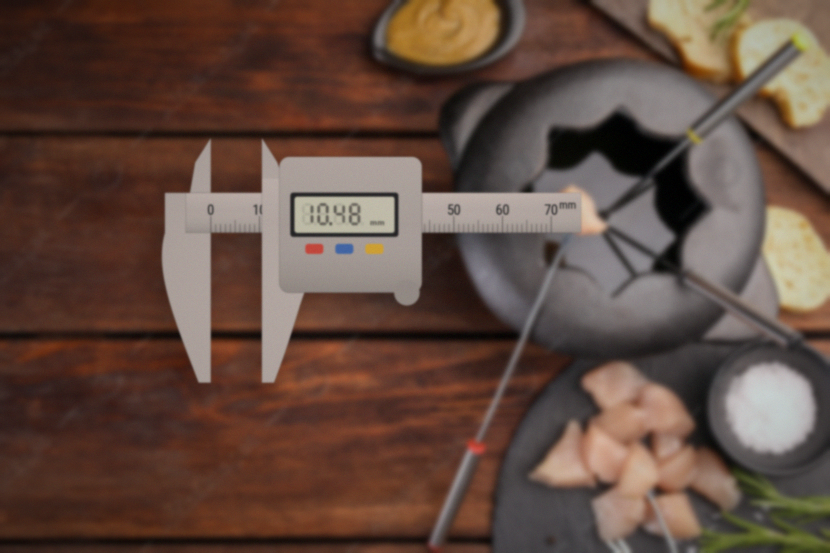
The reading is 10.48 (mm)
